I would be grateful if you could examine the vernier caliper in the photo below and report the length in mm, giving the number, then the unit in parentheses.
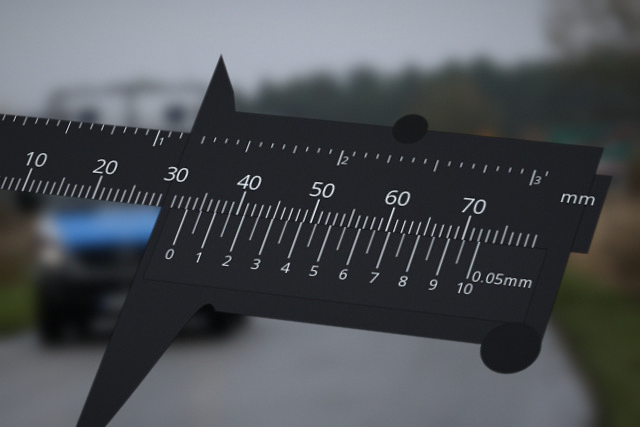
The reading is 33.2 (mm)
